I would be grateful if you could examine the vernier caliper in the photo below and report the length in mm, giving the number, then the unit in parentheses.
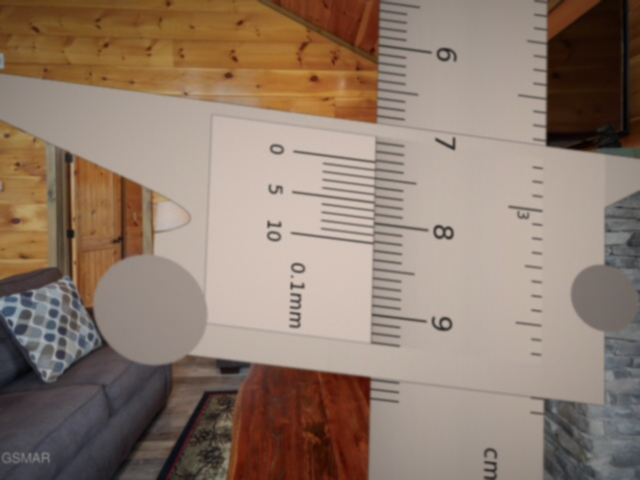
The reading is 73.2 (mm)
